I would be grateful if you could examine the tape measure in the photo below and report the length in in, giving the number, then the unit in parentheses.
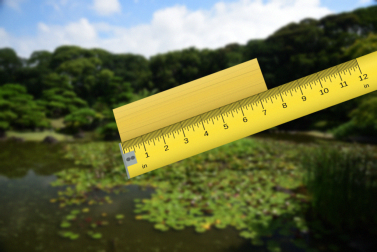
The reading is 7.5 (in)
